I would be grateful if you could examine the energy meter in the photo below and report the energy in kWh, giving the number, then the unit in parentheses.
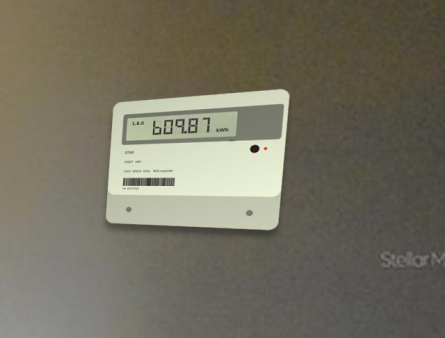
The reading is 609.87 (kWh)
